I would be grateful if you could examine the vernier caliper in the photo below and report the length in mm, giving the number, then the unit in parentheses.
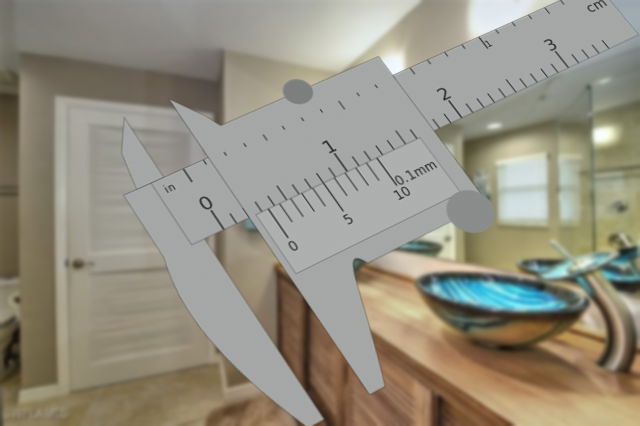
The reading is 3.5 (mm)
